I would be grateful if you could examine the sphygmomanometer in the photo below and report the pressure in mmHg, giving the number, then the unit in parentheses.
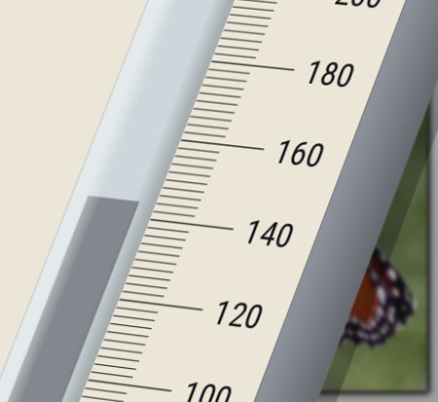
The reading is 144 (mmHg)
